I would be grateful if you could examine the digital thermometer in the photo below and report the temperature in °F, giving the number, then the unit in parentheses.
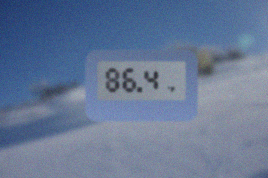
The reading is 86.4 (°F)
